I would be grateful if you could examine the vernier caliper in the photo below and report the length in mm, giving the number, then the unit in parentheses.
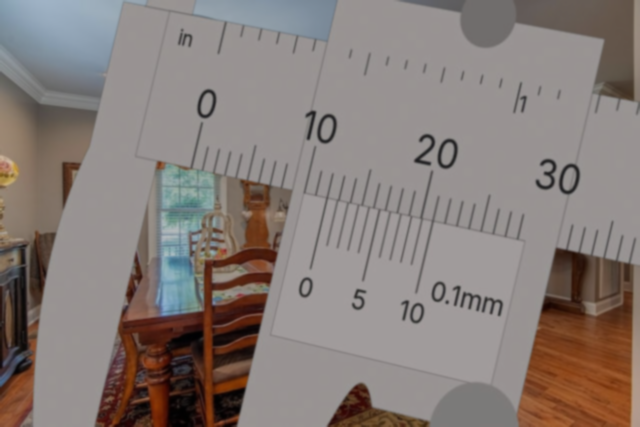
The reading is 12.0 (mm)
